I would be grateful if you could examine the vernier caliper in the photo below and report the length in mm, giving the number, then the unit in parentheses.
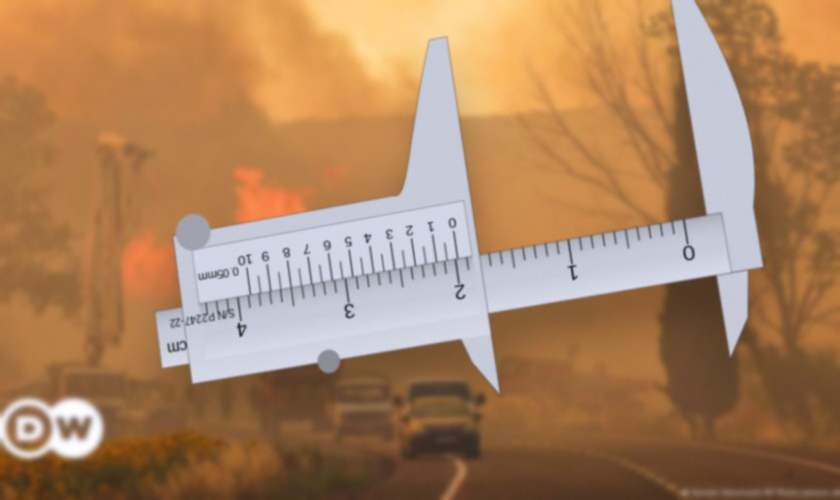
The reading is 19.8 (mm)
